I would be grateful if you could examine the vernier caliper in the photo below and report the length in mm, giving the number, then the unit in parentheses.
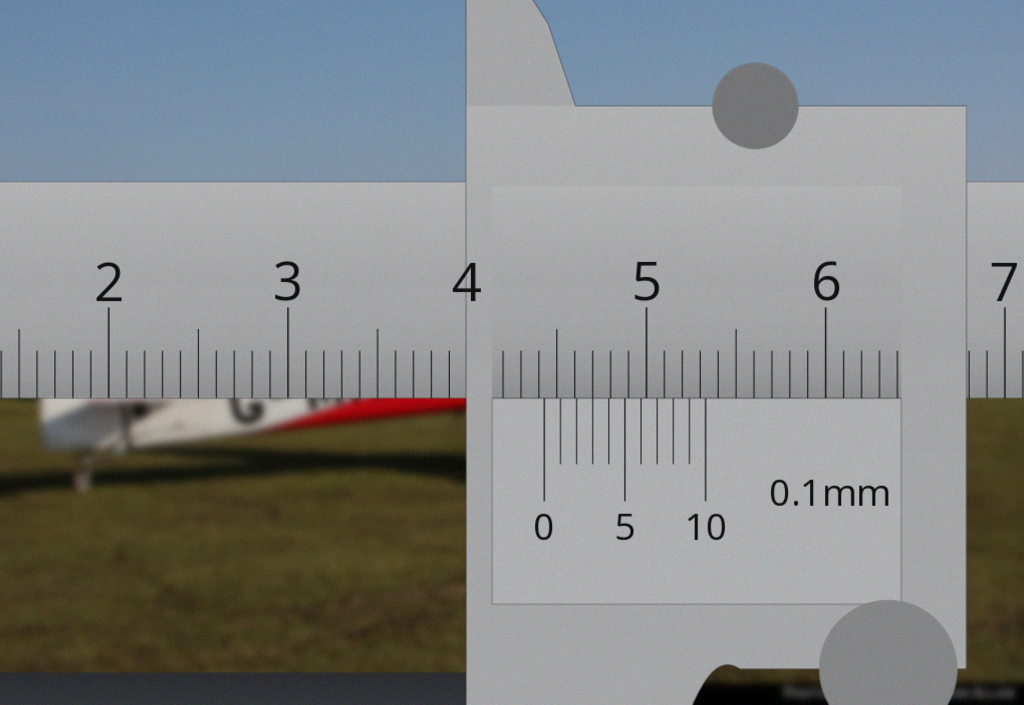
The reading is 44.3 (mm)
